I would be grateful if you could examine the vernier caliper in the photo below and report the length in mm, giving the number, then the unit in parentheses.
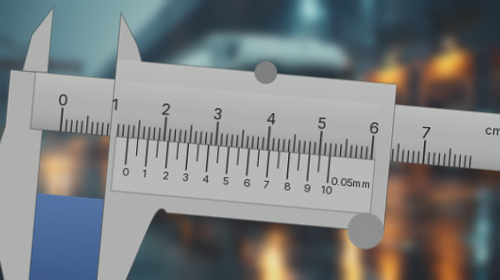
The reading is 13.0 (mm)
